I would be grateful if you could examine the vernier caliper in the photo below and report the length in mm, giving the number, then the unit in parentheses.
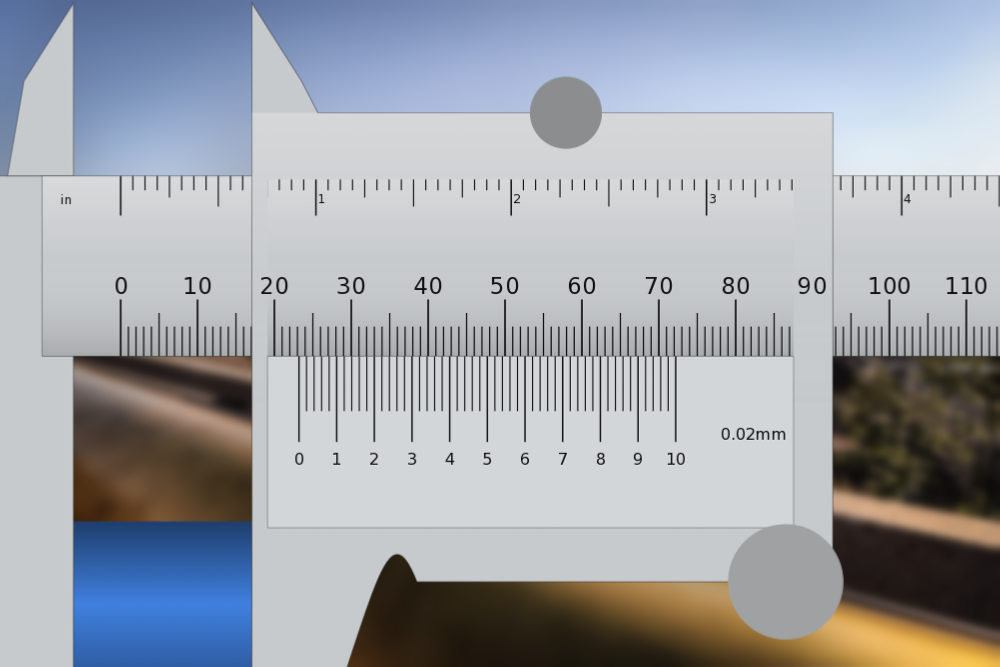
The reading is 23.2 (mm)
